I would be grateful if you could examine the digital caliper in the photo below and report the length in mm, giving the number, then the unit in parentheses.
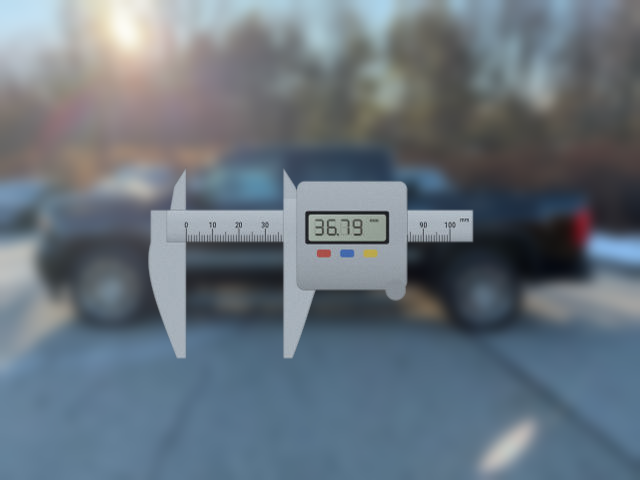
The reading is 36.79 (mm)
